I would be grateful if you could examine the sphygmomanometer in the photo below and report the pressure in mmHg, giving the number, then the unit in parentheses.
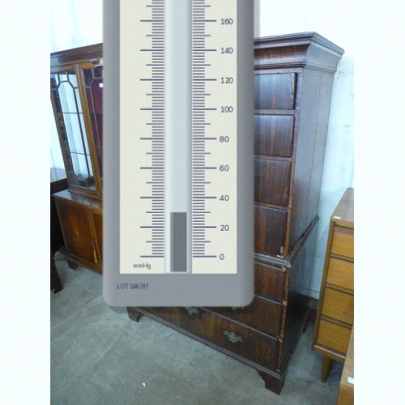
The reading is 30 (mmHg)
